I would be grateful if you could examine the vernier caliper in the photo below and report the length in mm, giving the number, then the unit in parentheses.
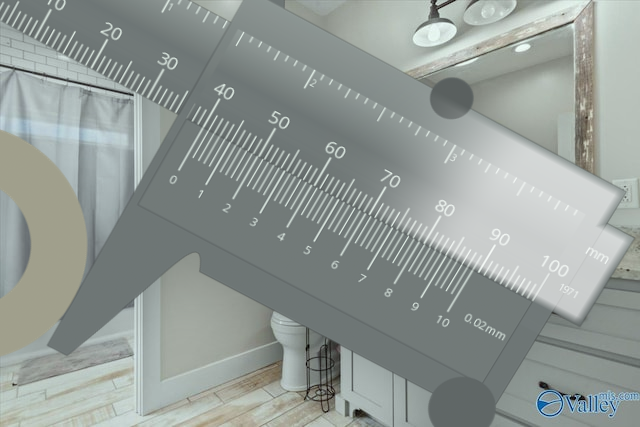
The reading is 40.0 (mm)
